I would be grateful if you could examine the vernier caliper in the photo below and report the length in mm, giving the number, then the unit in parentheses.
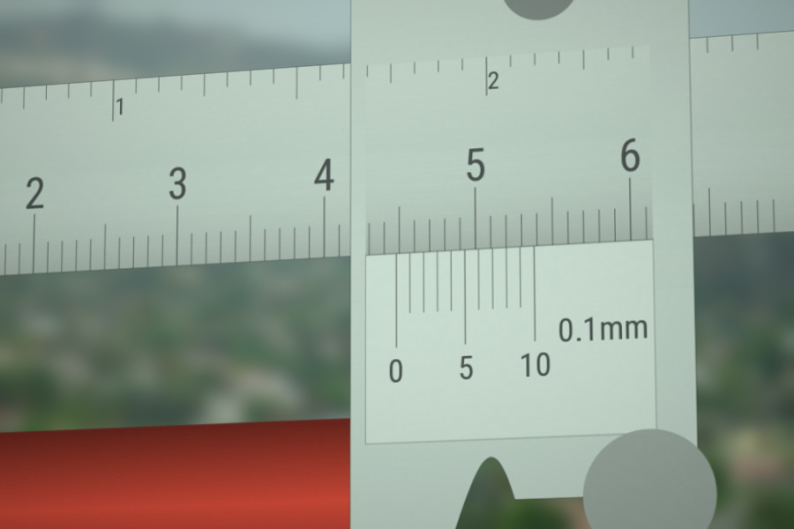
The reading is 44.8 (mm)
